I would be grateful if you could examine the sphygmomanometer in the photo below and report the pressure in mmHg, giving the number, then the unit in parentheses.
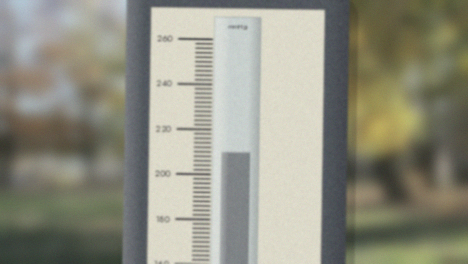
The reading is 210 (mmHg)
